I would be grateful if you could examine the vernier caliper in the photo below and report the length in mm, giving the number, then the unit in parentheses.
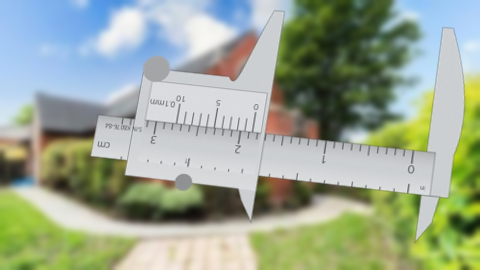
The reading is 18.6 (mm)
